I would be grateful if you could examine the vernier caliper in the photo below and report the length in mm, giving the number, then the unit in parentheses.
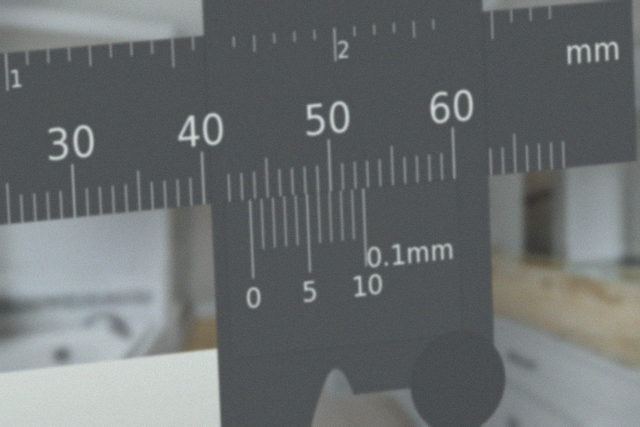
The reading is 43.6 (mm)
